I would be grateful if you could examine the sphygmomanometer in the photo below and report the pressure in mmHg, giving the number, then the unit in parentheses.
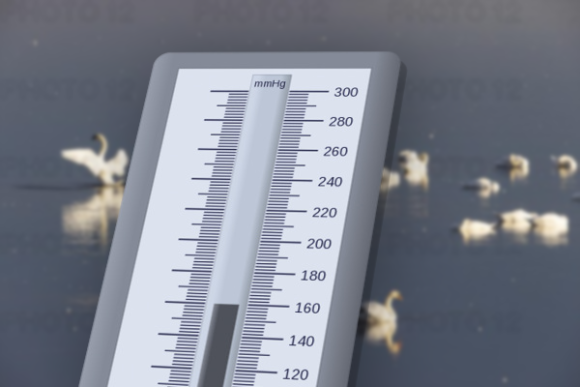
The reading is 160 (mmHg)
